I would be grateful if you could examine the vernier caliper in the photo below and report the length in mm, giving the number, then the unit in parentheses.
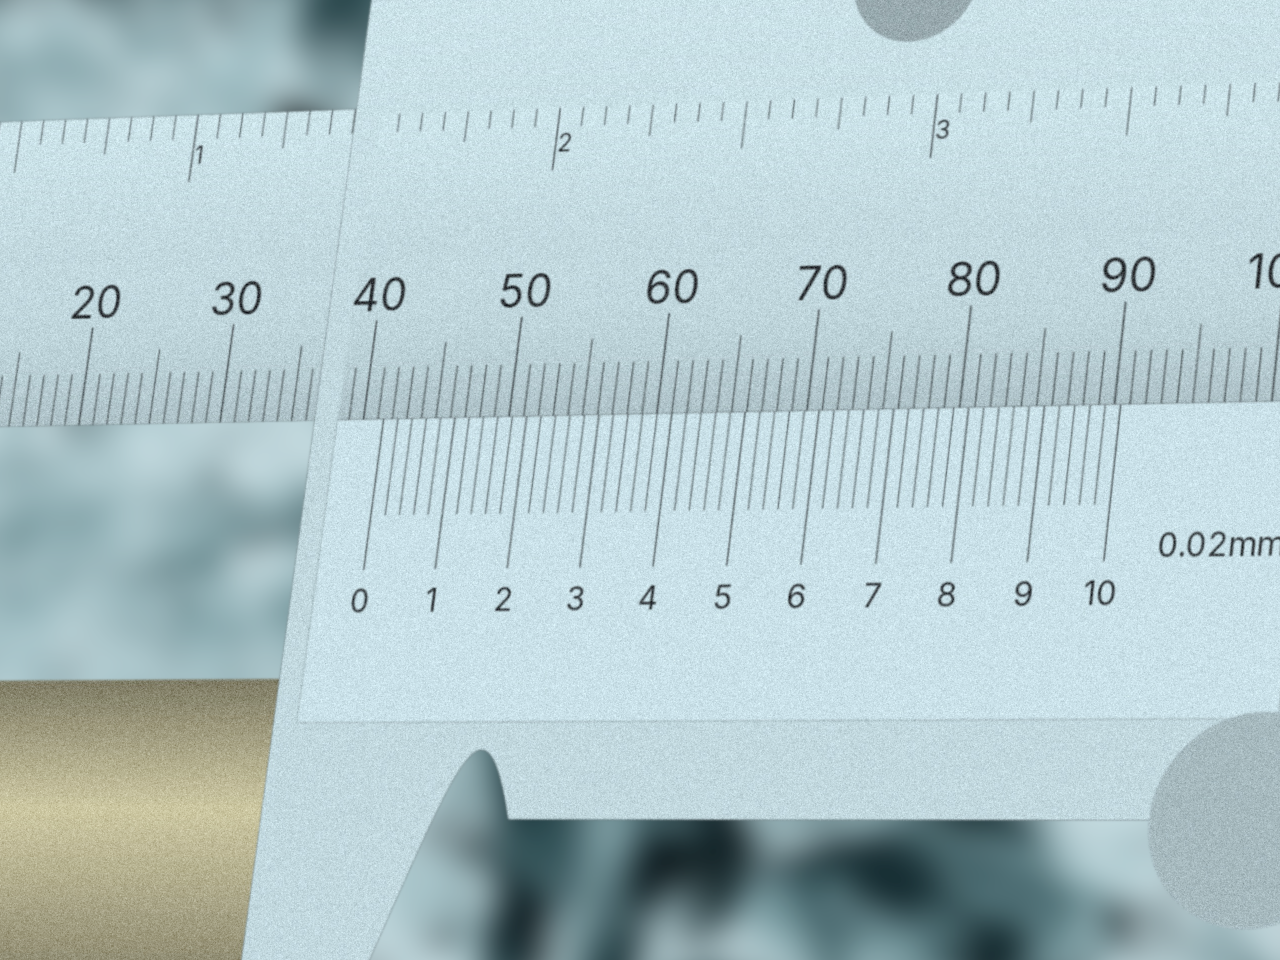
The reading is 41.4 (mm)
